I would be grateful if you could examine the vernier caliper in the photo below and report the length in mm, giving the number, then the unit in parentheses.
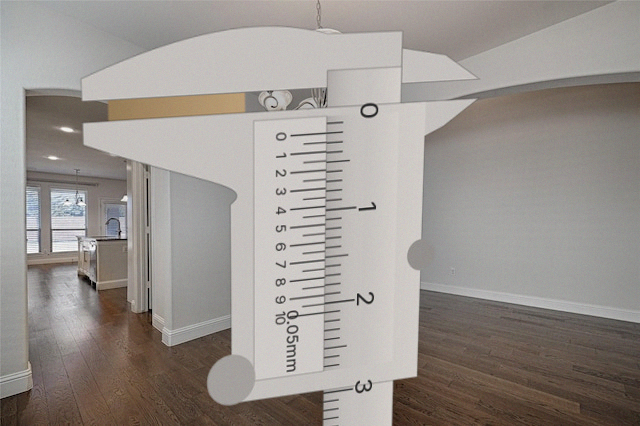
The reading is 2.0 (mm)
